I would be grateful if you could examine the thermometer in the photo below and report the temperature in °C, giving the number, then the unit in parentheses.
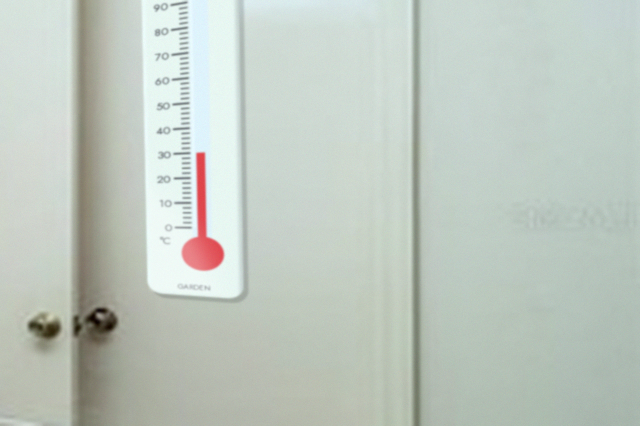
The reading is 30 (°C)
